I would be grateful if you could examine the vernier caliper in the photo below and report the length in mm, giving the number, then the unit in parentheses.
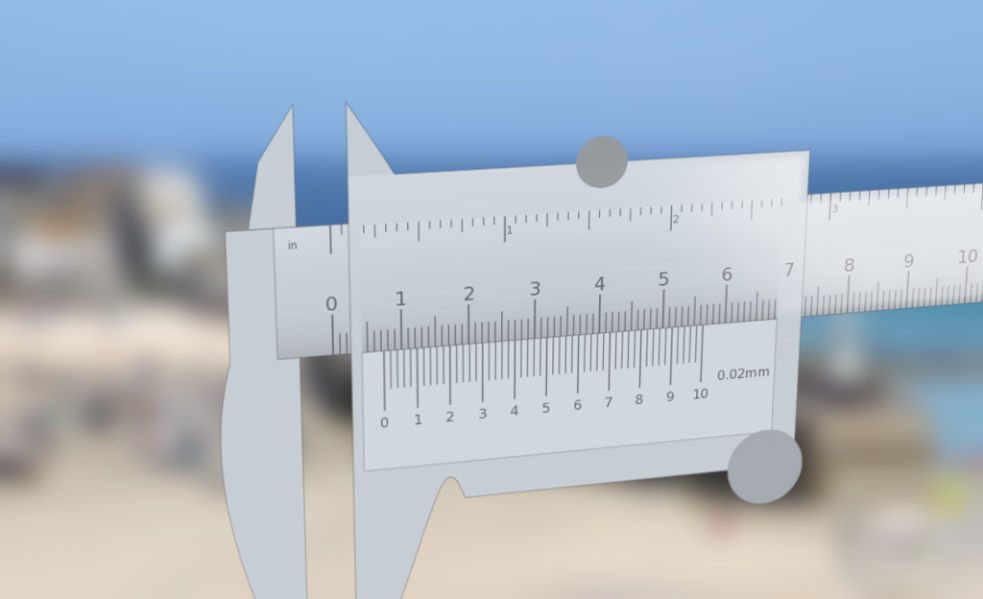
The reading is 7.4 (mm)
